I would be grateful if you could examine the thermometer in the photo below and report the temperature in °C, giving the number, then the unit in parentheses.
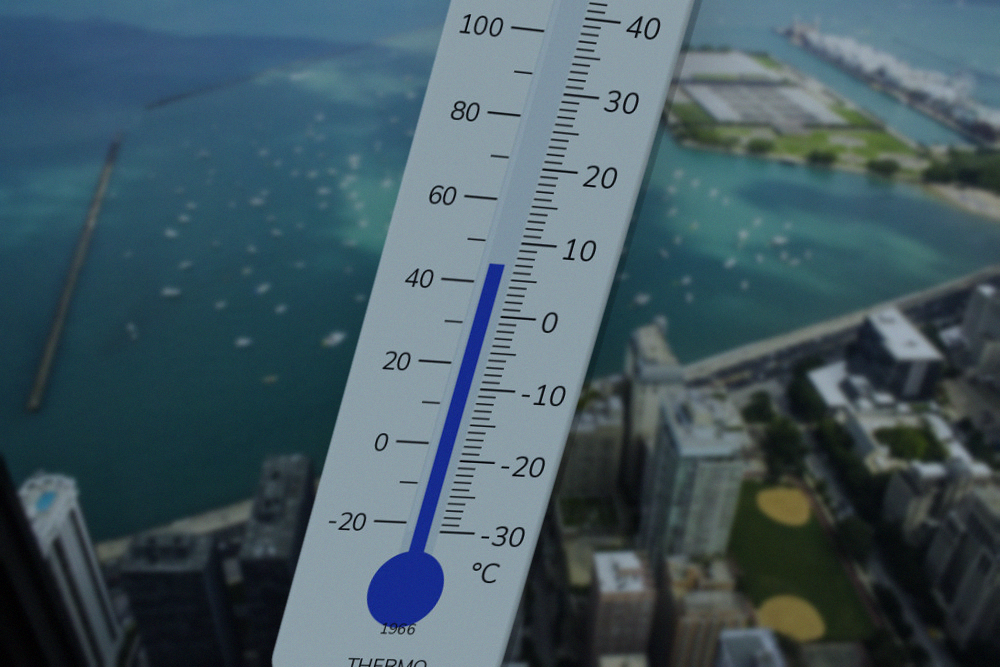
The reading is 7 (°C)
